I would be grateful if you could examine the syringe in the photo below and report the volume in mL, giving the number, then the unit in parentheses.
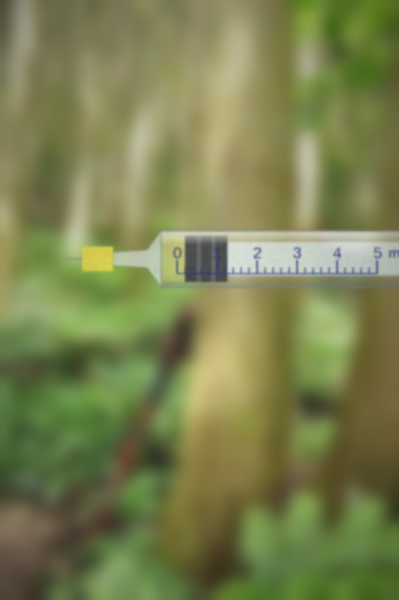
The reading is 0.2 (mL)
